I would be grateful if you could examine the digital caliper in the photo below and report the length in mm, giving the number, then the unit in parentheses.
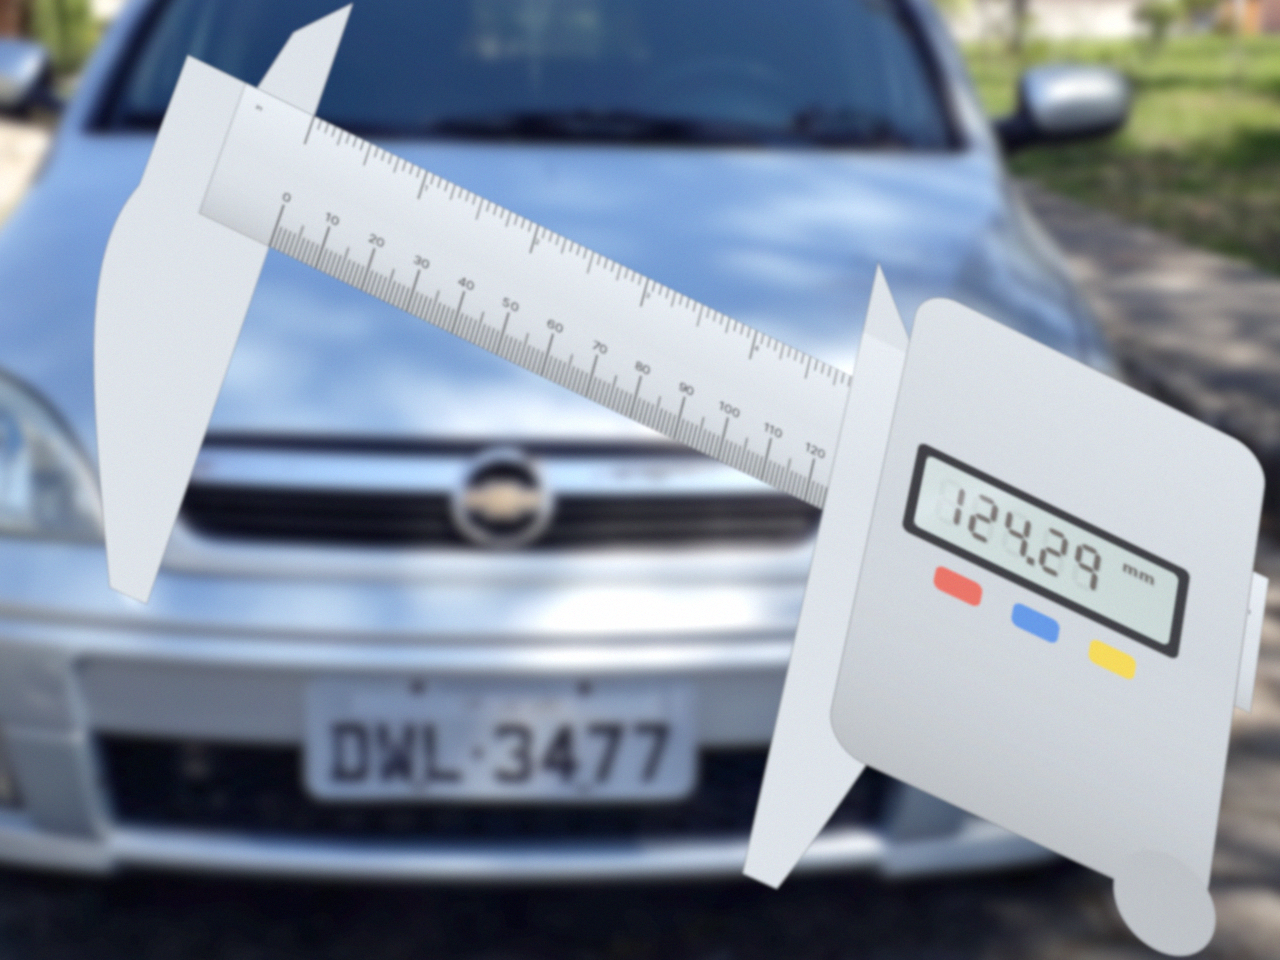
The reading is 124.29 (mm)
